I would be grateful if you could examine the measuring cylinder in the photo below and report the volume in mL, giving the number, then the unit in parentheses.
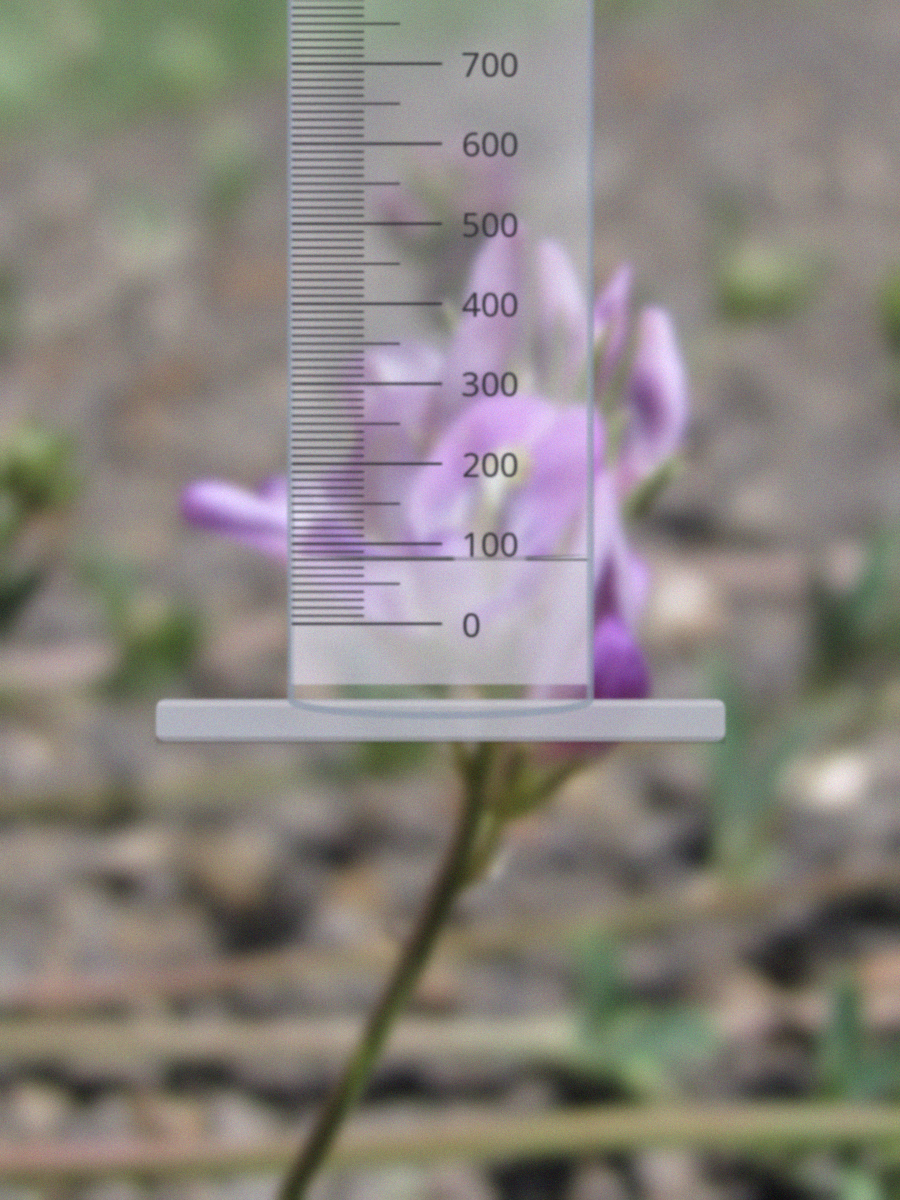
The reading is 80 (mL)
